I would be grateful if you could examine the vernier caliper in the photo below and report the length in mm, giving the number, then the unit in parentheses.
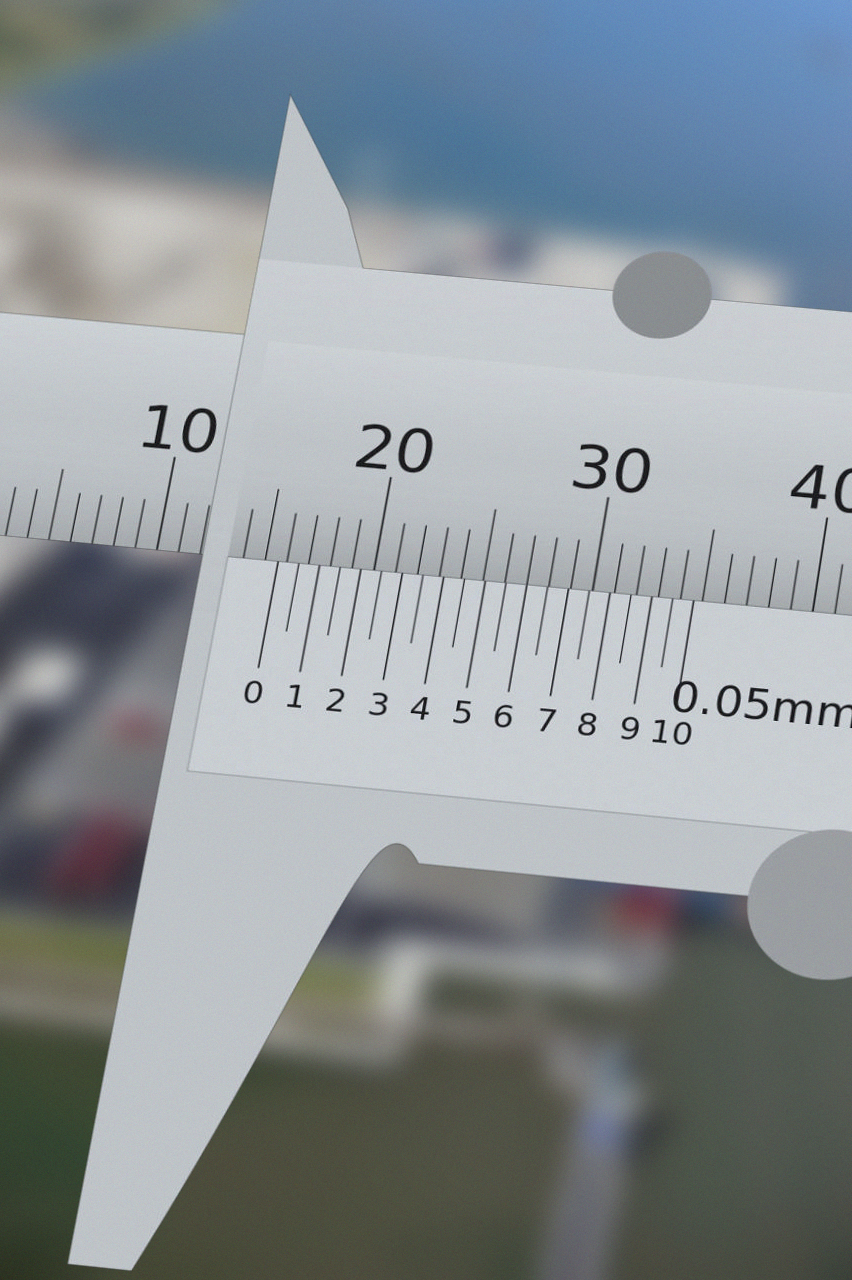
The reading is 15.6 (mm)
